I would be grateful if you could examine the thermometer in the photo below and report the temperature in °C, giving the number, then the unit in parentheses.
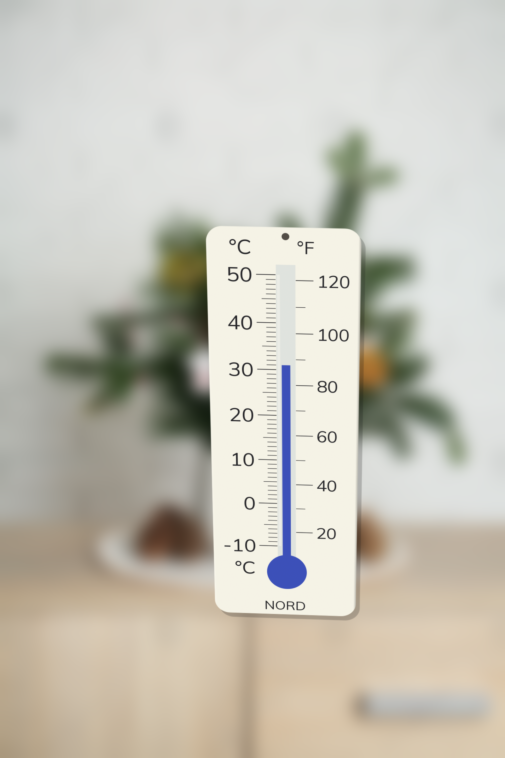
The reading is 31 (°C)
